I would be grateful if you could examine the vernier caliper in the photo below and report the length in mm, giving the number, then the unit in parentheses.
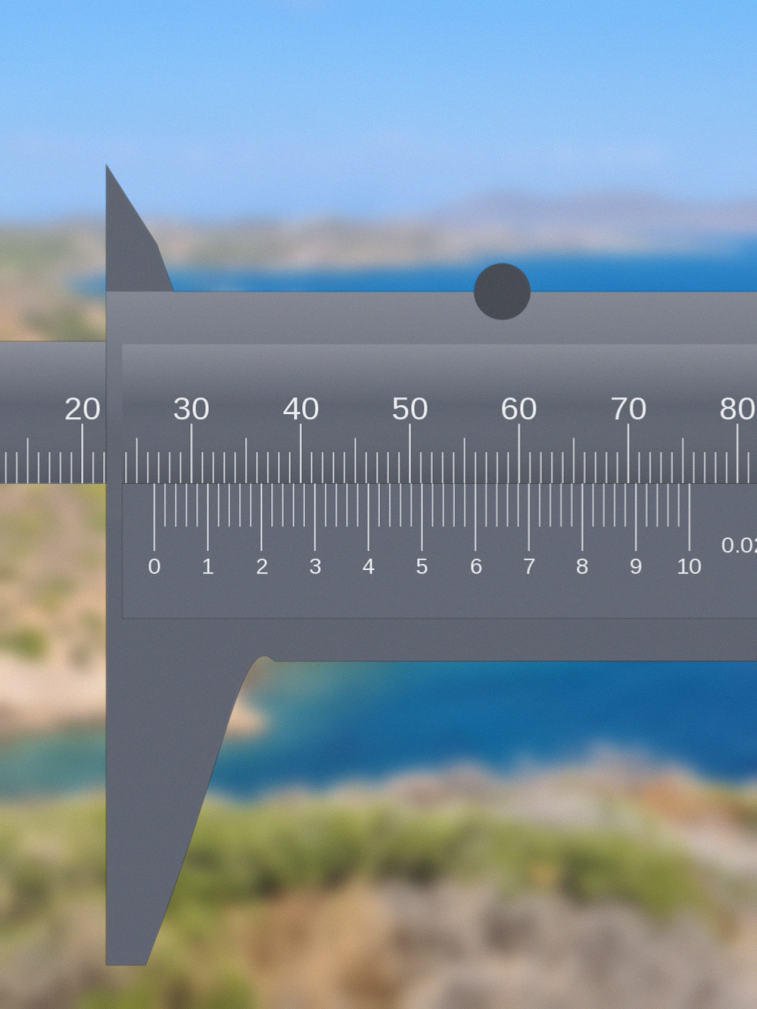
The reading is 26.6 (mm)
